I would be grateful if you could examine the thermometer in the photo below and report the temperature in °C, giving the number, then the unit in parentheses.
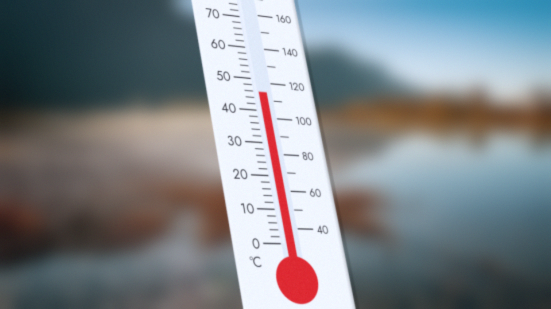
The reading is 46 (°C)
